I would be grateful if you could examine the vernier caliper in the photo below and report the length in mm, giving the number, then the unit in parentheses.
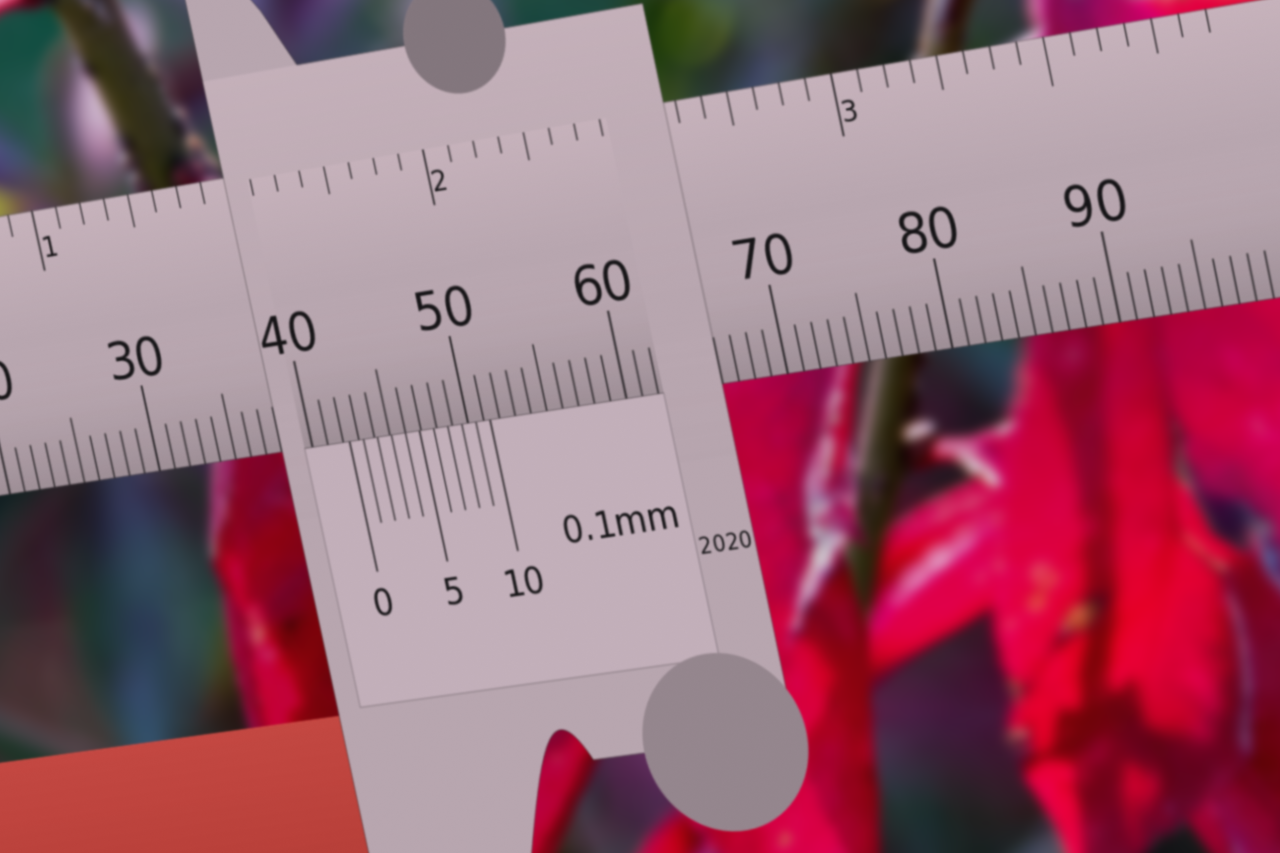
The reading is 42.4 (mm)
